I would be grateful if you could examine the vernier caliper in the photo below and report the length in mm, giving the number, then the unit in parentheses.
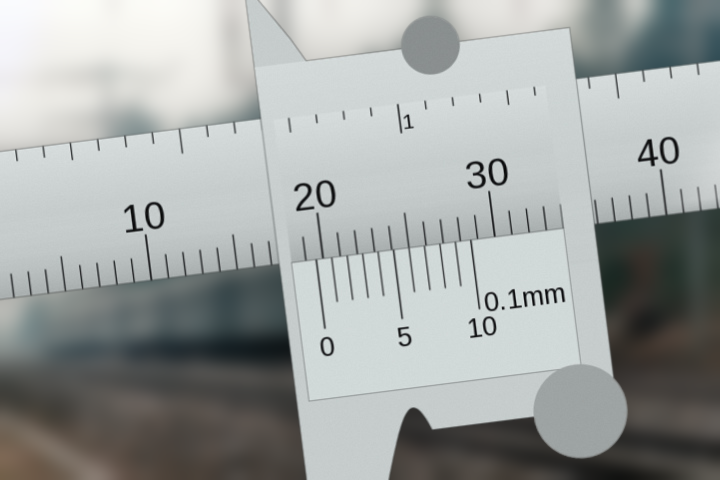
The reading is 19.6 (mm)
